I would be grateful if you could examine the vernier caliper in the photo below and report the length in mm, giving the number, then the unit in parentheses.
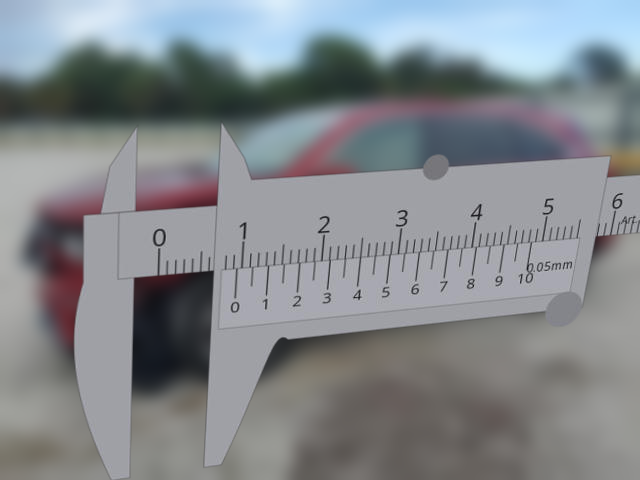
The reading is 9.4 (mm)
